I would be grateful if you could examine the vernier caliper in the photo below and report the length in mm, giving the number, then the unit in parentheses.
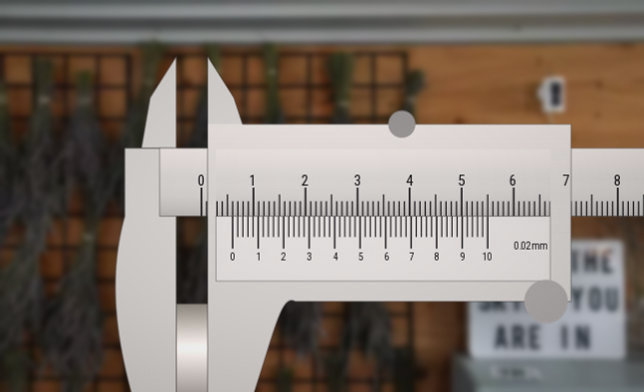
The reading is 6.0 (mm)
